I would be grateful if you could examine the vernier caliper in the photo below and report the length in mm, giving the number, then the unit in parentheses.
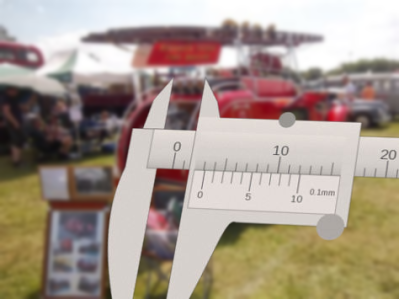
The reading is 3.1 (mm)
